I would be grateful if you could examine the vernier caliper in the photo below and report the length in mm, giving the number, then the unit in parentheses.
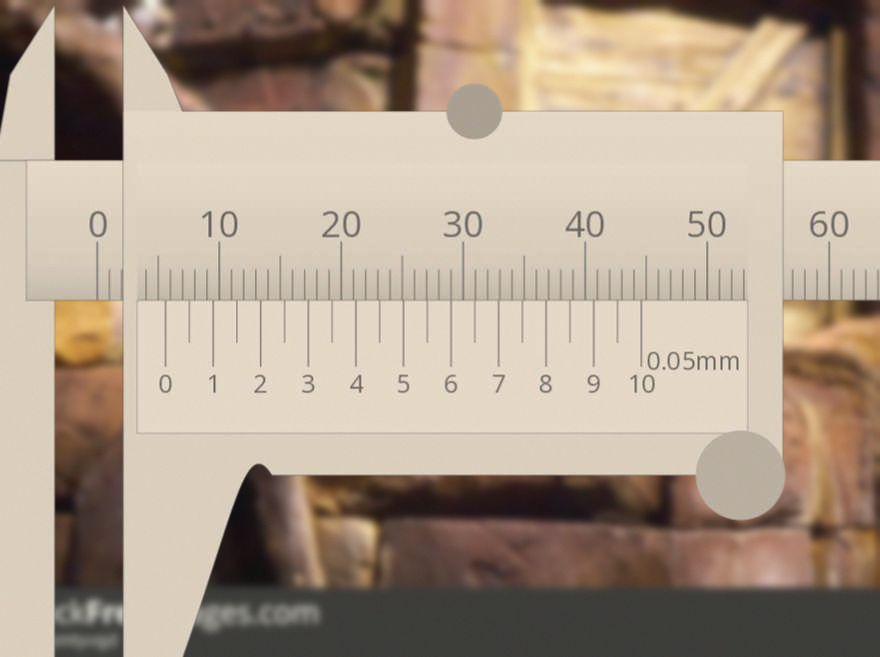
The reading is 5.6 (mm)
